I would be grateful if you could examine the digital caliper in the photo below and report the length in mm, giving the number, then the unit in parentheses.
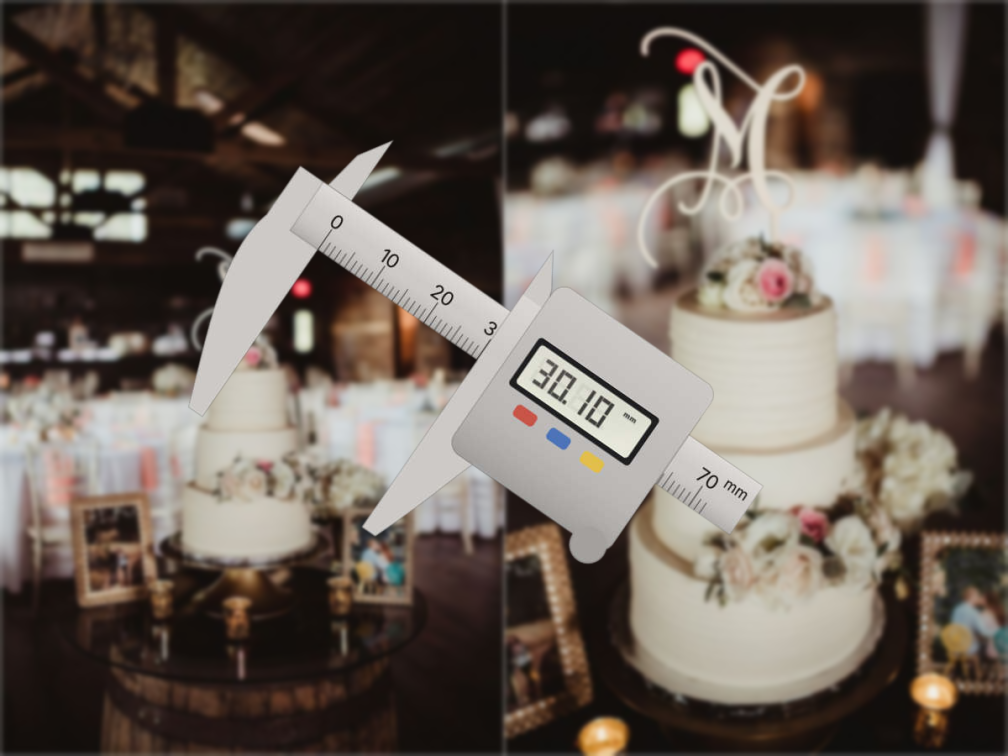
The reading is 30.10 (mm)
